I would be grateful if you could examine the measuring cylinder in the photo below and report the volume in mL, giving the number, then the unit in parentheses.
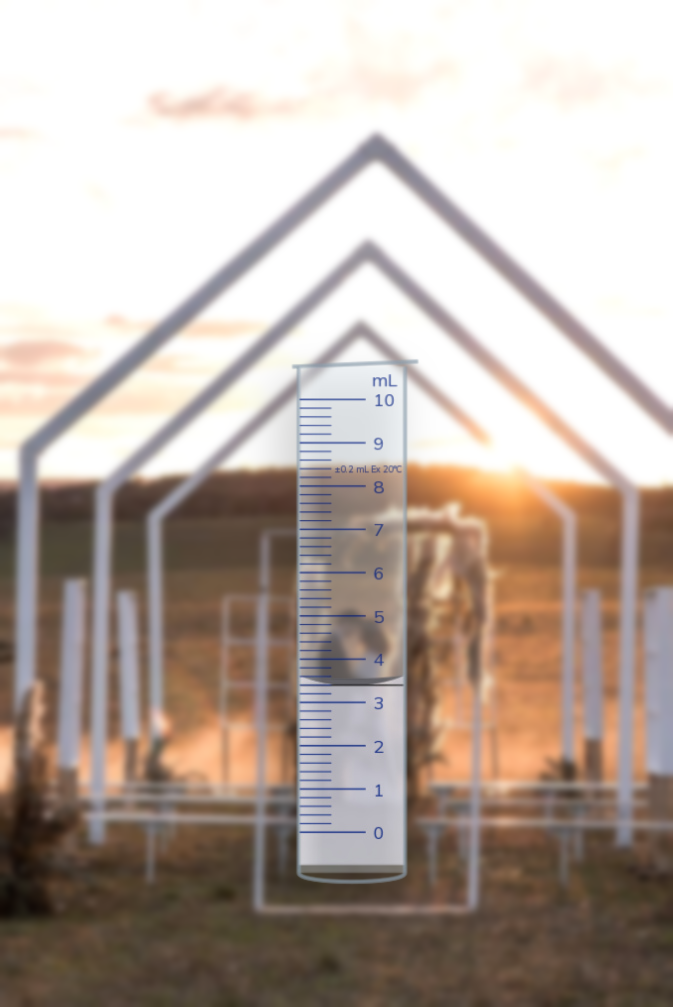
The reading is 3.4 (mL)
